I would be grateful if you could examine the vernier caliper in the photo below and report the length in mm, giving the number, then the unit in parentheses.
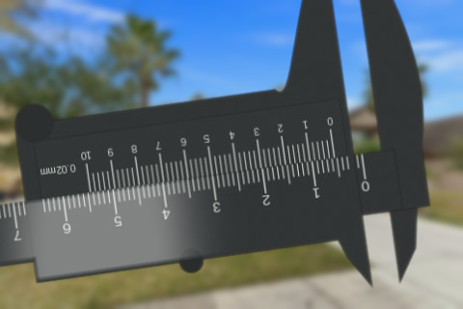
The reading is 5.5 (mm)
